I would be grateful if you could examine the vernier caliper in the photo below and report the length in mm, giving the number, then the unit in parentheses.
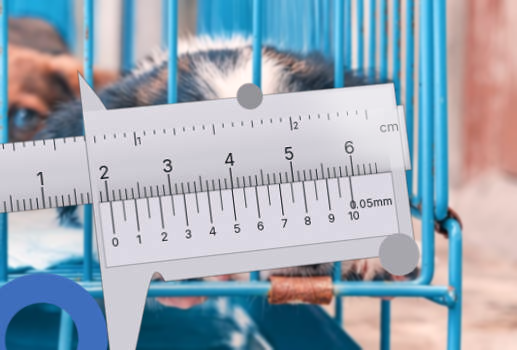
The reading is 20.4 (mm)
